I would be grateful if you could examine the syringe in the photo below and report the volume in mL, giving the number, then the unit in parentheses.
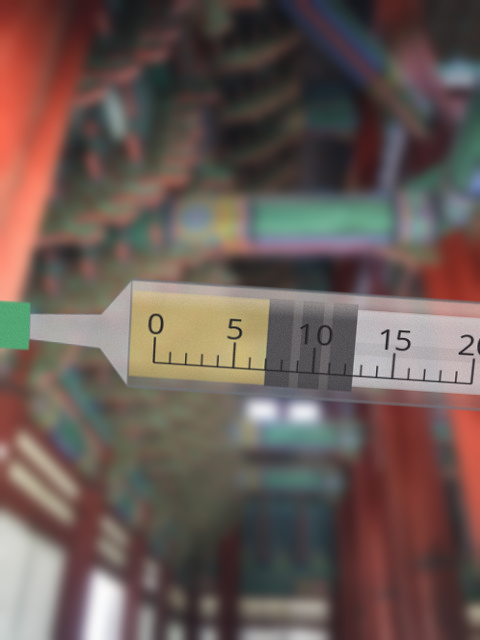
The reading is 7 (mL)
